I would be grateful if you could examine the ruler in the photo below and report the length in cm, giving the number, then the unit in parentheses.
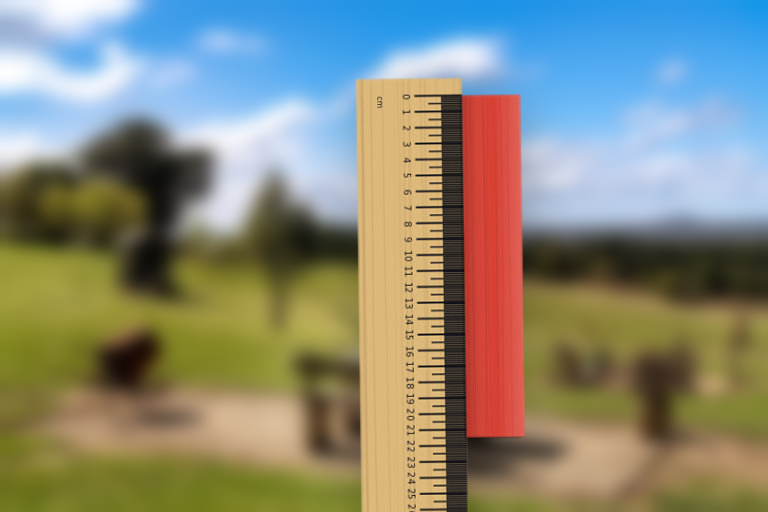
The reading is 21.5 (cm)
